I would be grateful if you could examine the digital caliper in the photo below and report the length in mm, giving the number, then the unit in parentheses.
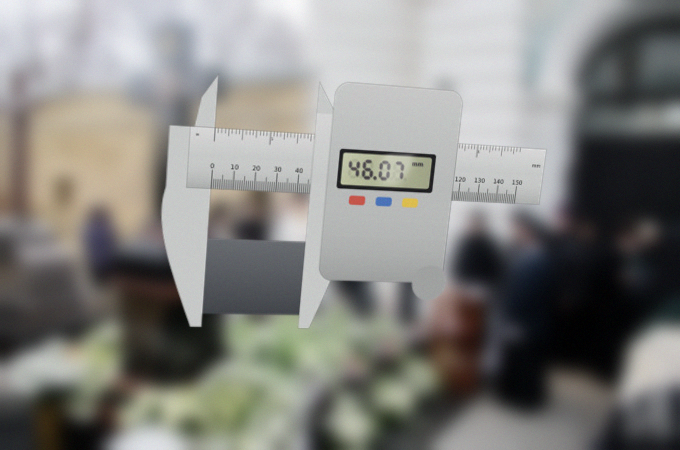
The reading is 46.07 (mm)
